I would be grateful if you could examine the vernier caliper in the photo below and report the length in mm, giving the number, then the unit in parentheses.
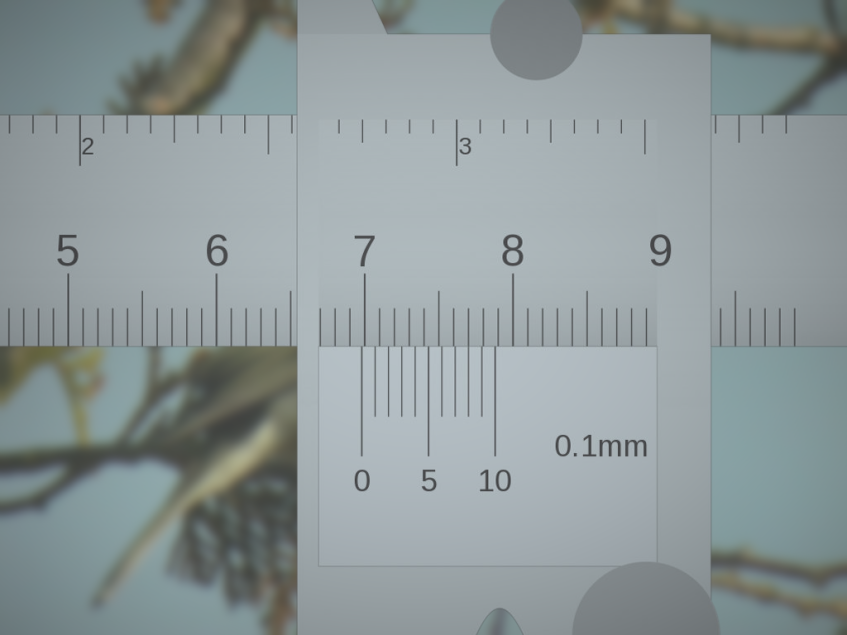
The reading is 69.8 (mm)
